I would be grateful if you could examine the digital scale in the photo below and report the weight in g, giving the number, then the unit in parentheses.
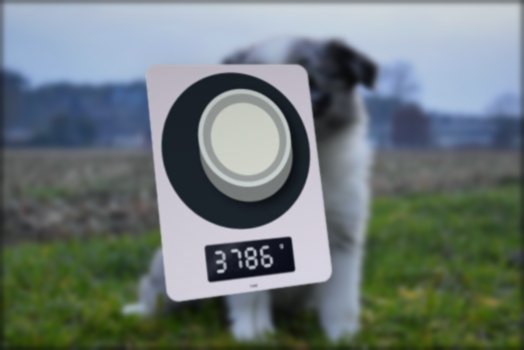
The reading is 3786 (g)
